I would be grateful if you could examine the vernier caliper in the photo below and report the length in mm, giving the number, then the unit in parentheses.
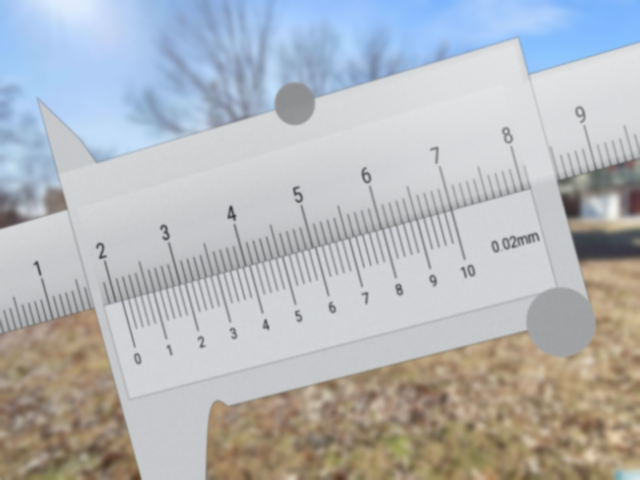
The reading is 21.0 (mm)
